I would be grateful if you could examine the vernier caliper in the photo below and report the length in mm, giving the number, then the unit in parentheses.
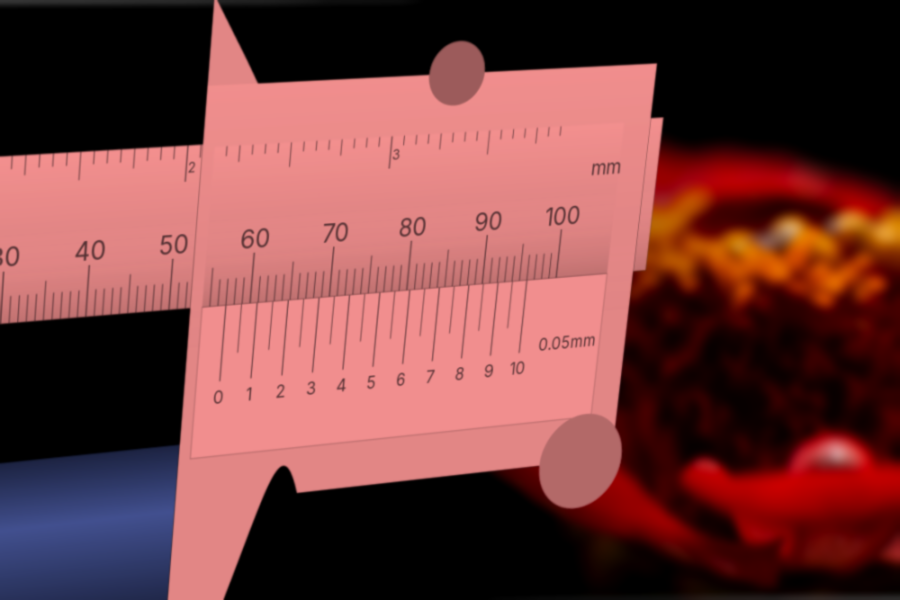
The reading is 57.0 (mm)
